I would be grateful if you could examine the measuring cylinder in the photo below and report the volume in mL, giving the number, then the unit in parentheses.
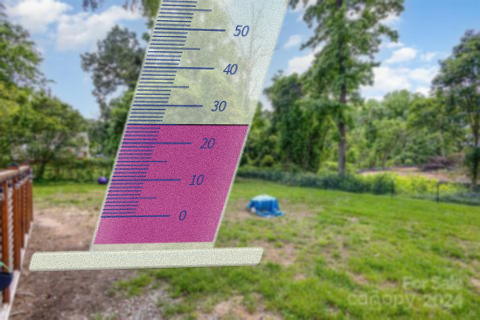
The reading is 25 (mL)
